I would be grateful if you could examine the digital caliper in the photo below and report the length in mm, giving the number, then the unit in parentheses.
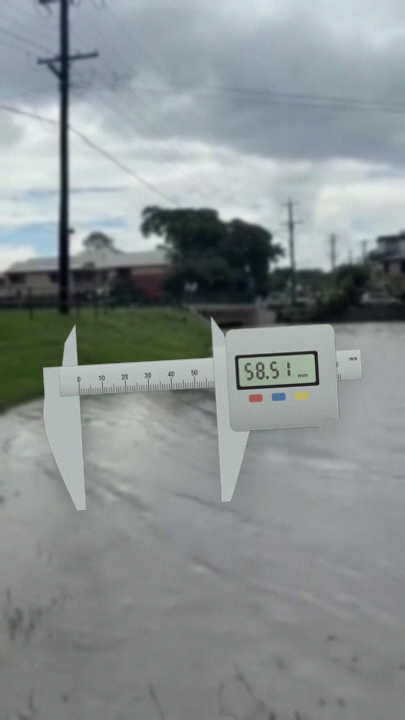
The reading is 58.51 (mm)
